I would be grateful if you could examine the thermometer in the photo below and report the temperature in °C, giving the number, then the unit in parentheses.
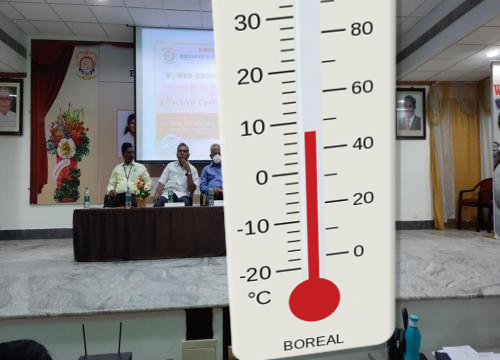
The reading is 8 (°C)
